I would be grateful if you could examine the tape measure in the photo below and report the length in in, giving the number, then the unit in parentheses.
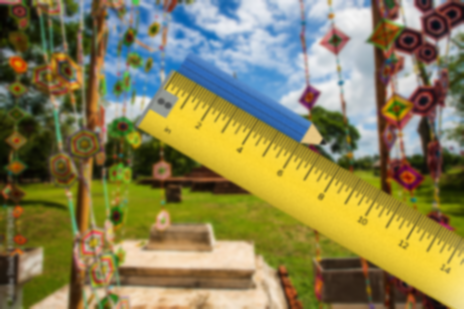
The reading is 7 (in)
